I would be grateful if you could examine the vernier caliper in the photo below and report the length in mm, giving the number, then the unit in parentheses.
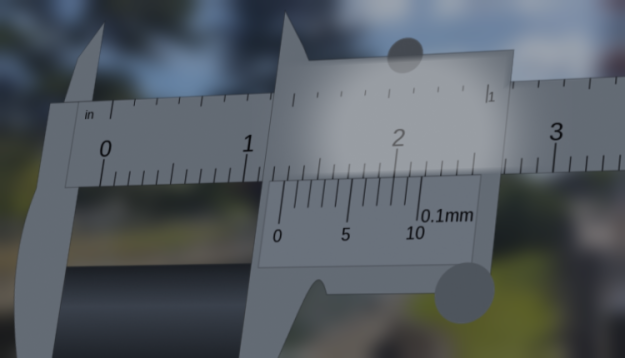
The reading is 12.8 (mm)
